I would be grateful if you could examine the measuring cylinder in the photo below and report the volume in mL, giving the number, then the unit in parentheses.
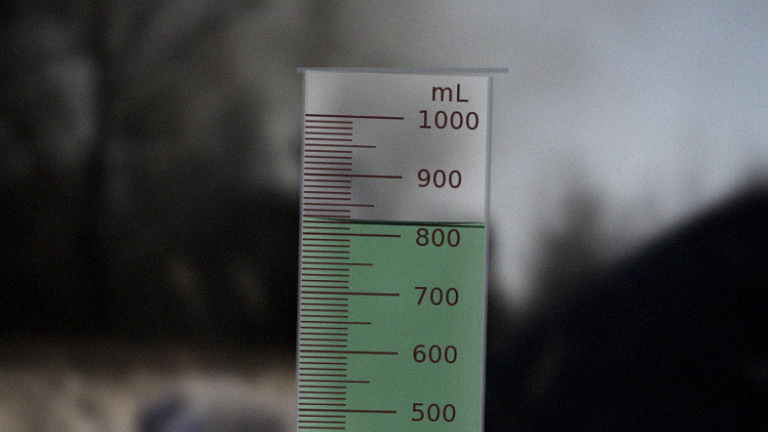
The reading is 820 (mL)
